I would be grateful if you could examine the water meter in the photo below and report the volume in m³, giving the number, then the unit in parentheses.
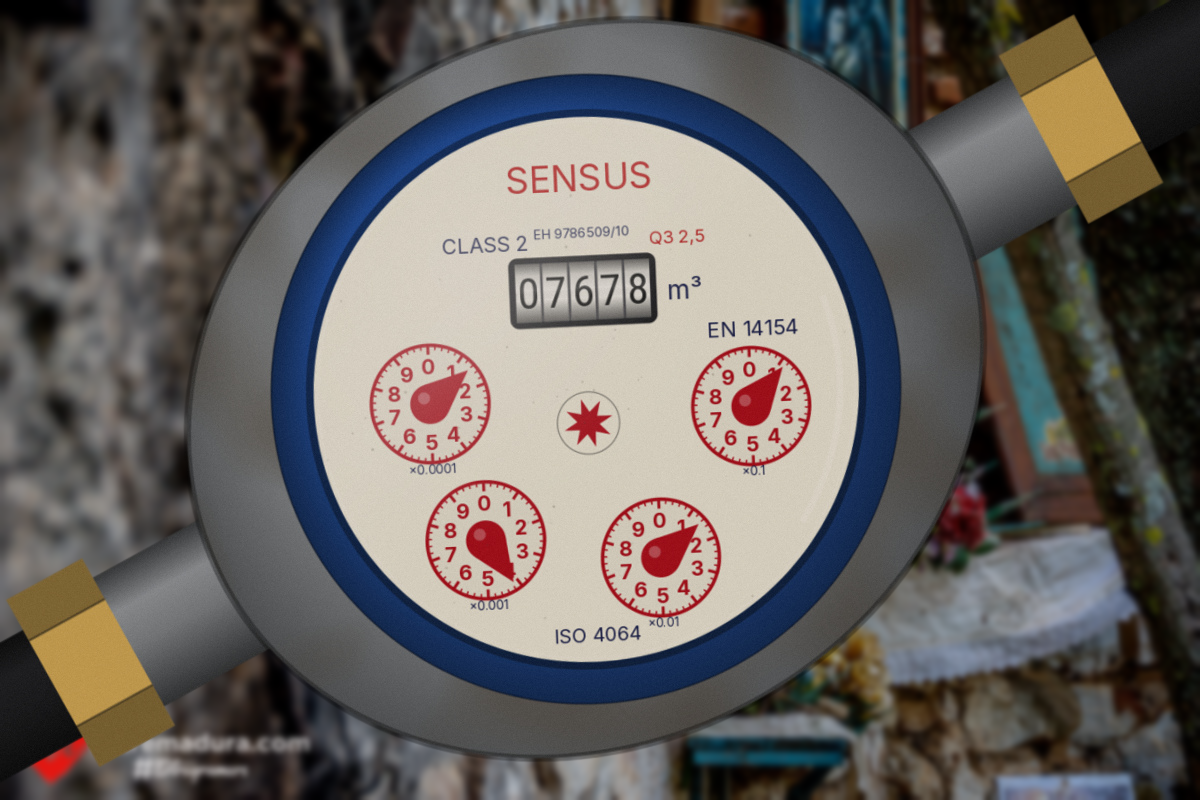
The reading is 7678.1141 (m³)
